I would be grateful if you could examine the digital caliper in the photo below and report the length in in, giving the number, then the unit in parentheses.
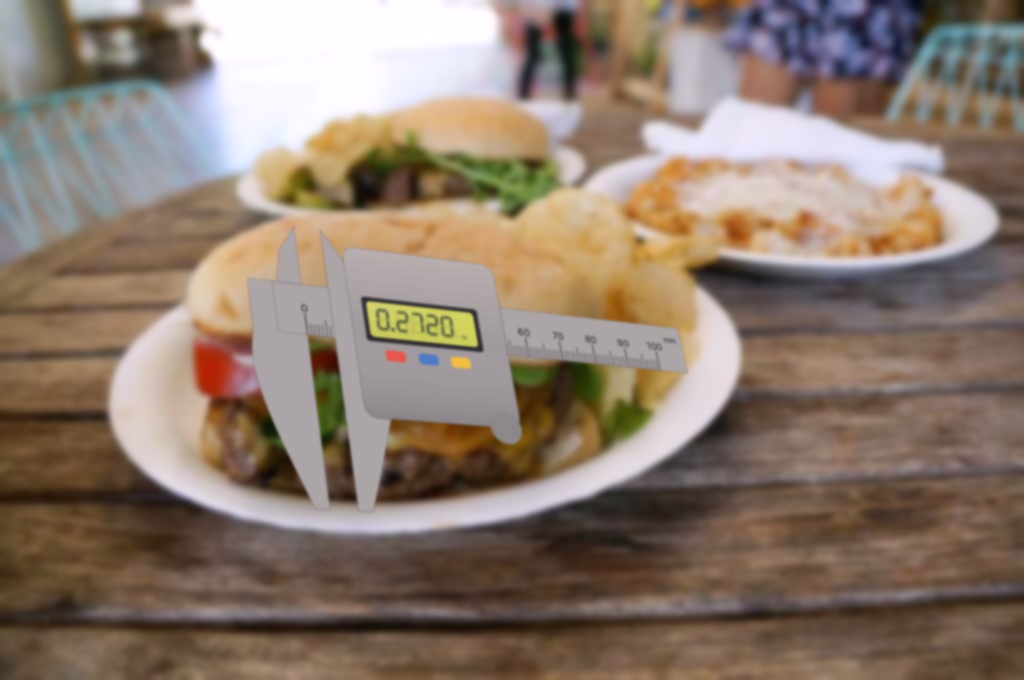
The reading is 0.2720 (in)
